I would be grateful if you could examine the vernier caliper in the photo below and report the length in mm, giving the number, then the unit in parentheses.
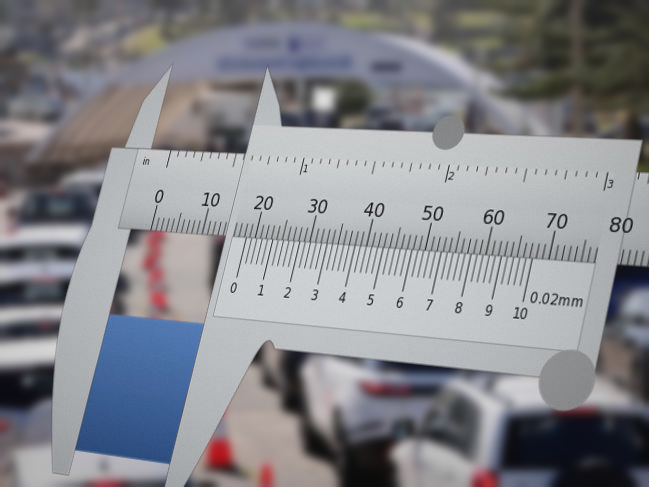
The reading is 18.4 (mm)
